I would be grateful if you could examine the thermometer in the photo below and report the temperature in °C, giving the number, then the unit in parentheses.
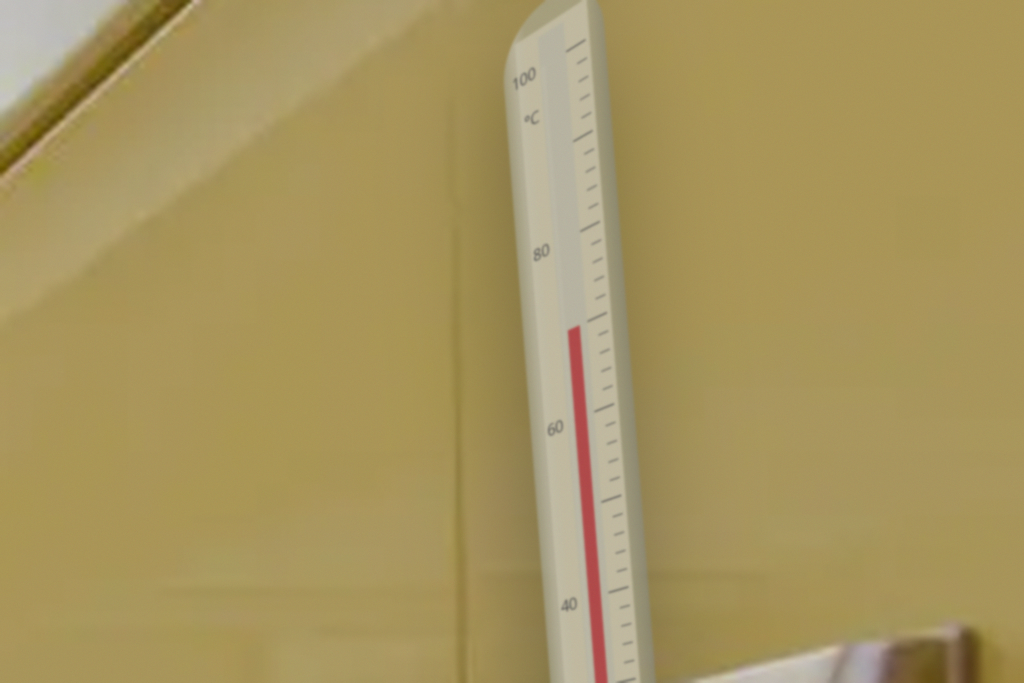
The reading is 70 (°C)
